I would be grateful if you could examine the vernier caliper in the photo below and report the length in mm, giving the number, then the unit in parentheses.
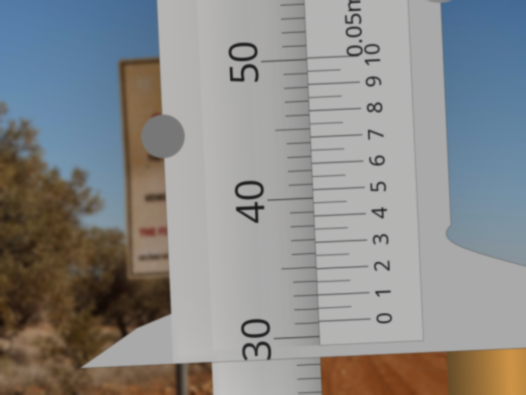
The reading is 31.1 (mm)
